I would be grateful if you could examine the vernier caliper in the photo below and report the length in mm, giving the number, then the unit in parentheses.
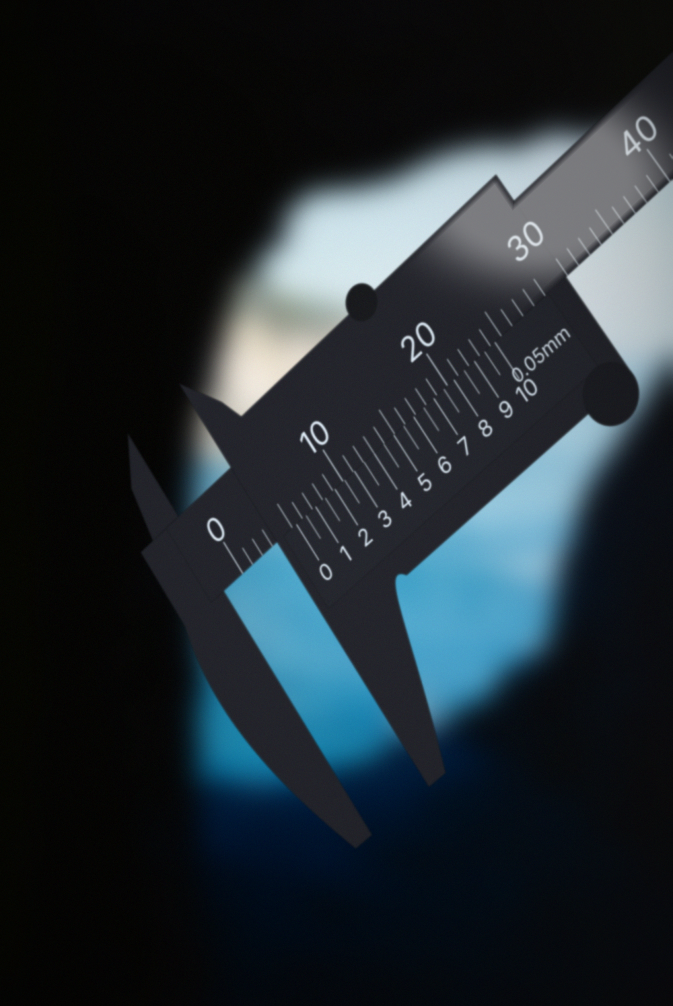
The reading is 5.4 (mm)
